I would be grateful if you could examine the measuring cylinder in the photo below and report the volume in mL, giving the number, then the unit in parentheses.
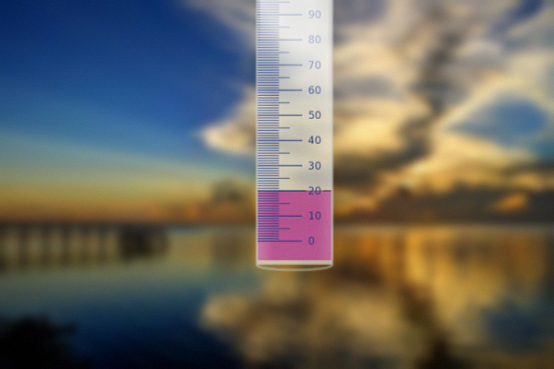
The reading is 20 (mL)
